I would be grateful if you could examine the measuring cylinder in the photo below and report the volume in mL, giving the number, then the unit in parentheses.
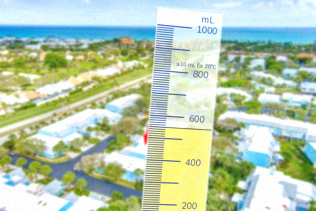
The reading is 550 (mL)
